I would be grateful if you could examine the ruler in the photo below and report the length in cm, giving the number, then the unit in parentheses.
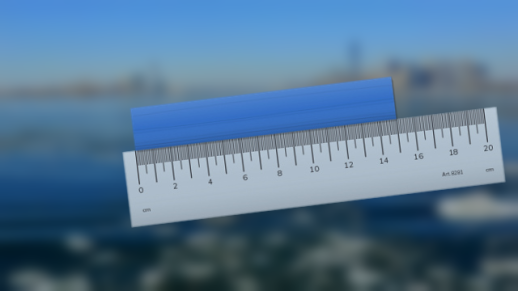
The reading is 15 (cm)
